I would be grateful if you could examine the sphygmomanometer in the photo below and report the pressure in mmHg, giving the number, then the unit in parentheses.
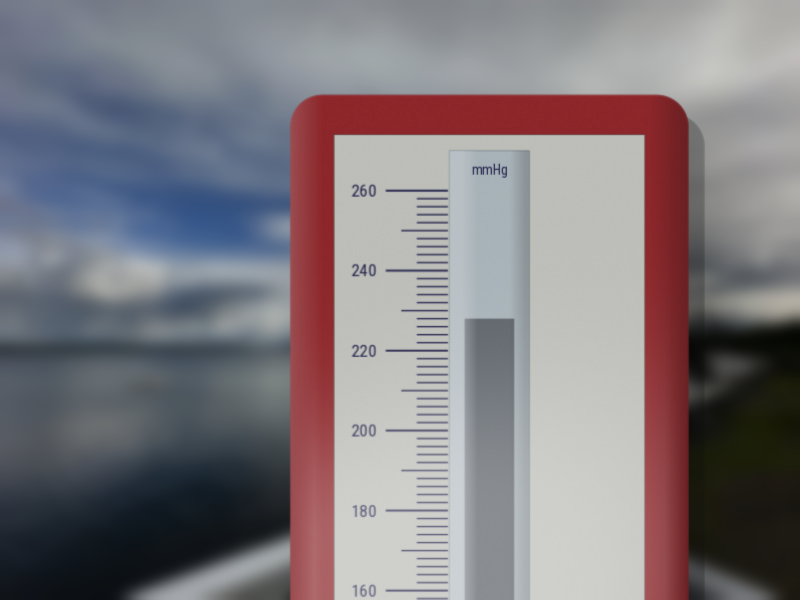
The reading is 228 (mmHg)
